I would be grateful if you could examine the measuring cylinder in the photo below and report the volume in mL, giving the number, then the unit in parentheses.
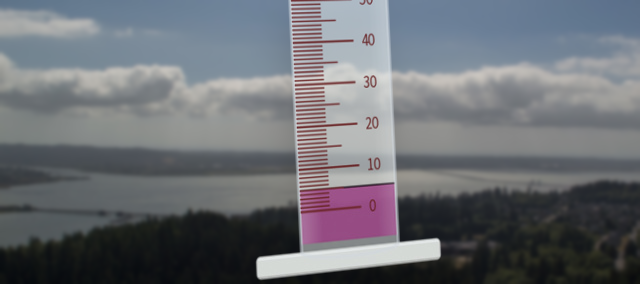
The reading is 5 (mL)
